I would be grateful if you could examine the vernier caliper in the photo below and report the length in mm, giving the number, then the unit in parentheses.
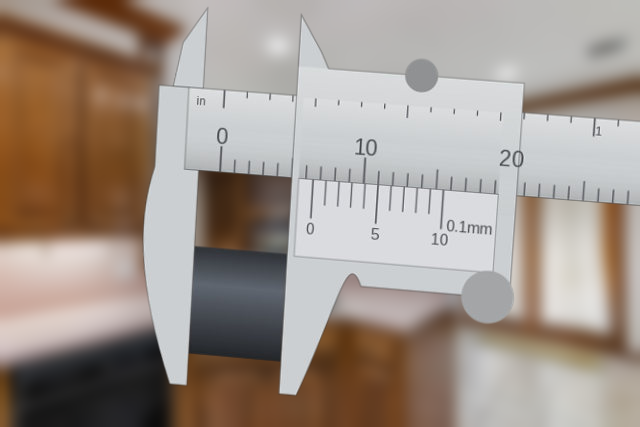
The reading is 6.5 (mm)
